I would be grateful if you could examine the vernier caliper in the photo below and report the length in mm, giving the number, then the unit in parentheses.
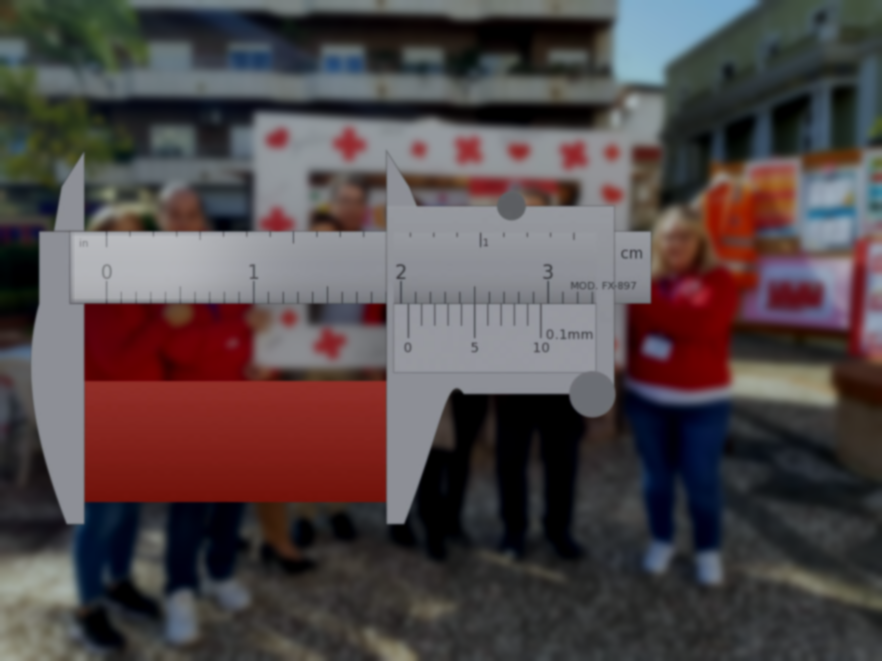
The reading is 20.5 (mm)
